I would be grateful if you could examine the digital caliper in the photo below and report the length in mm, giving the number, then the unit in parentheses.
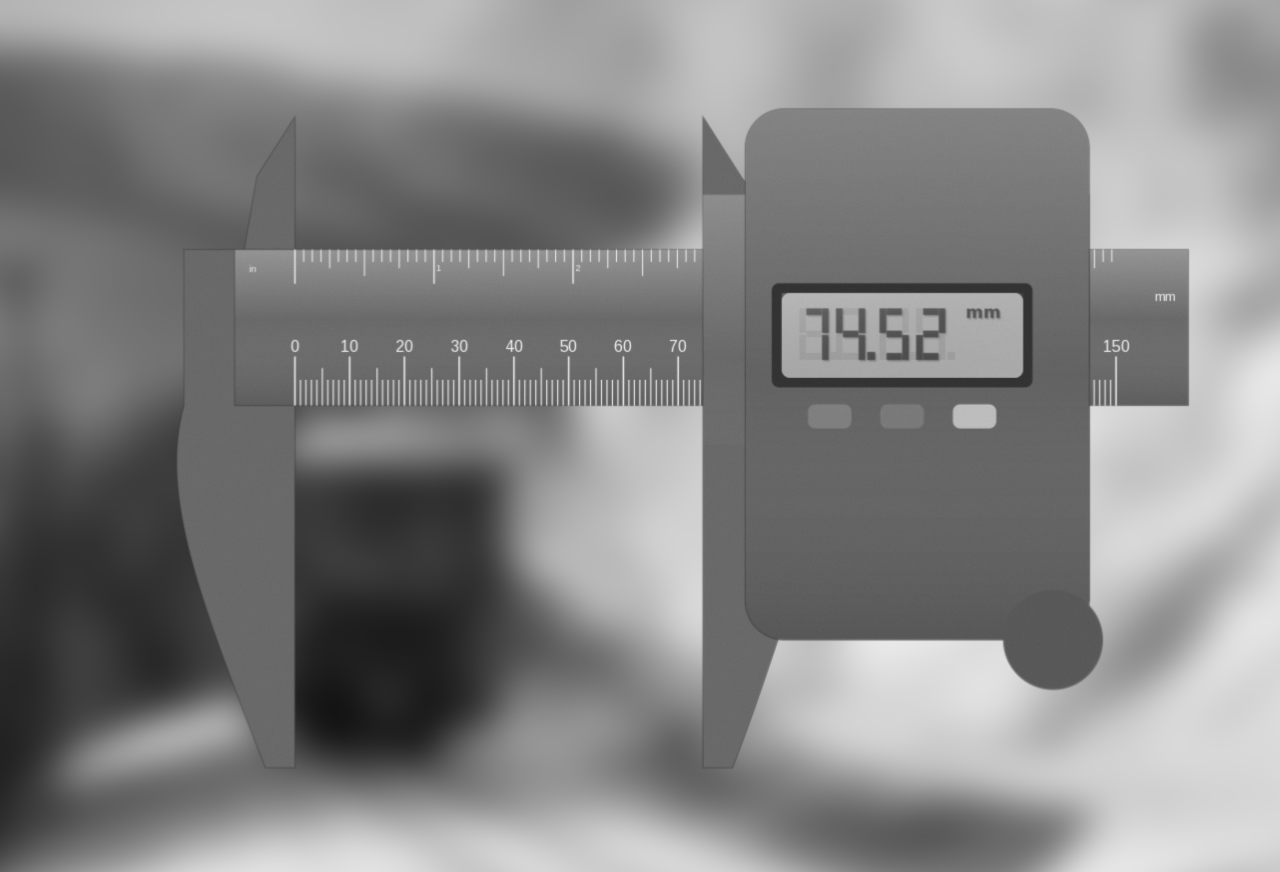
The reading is 74.52 (mm)
